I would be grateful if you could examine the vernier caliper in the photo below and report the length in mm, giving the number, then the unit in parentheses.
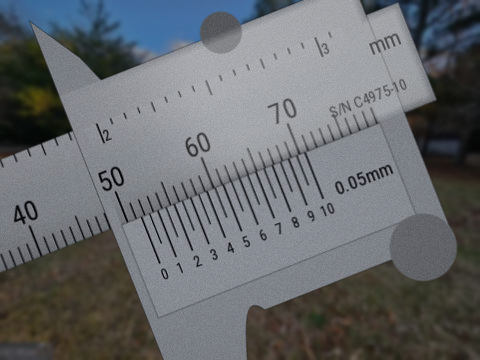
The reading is 51.6 (mm)
